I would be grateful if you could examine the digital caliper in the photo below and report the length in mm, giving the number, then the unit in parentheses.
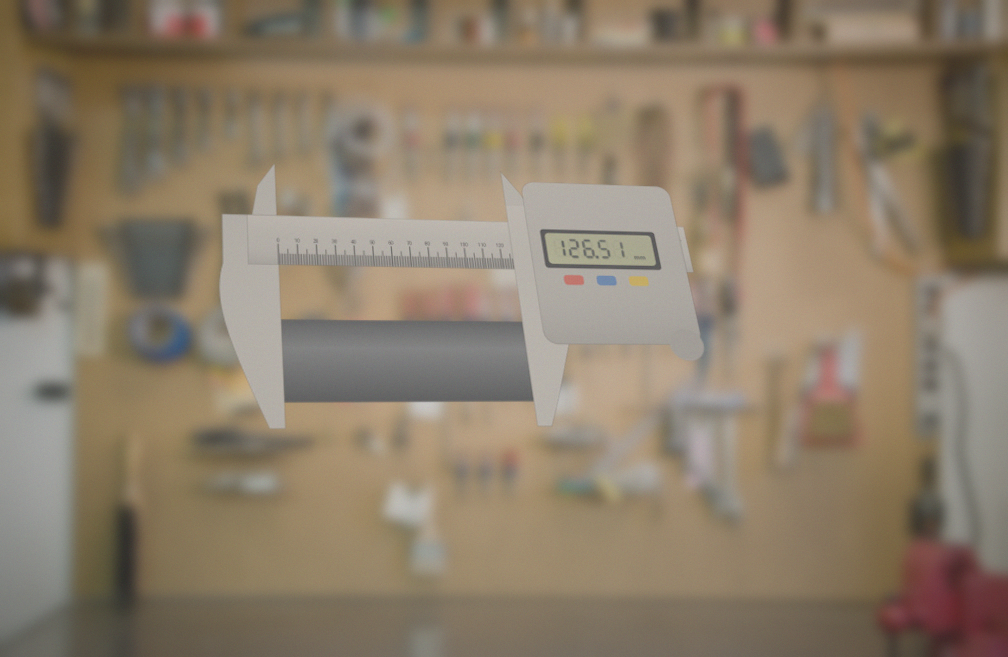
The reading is 126.51 (mm)
